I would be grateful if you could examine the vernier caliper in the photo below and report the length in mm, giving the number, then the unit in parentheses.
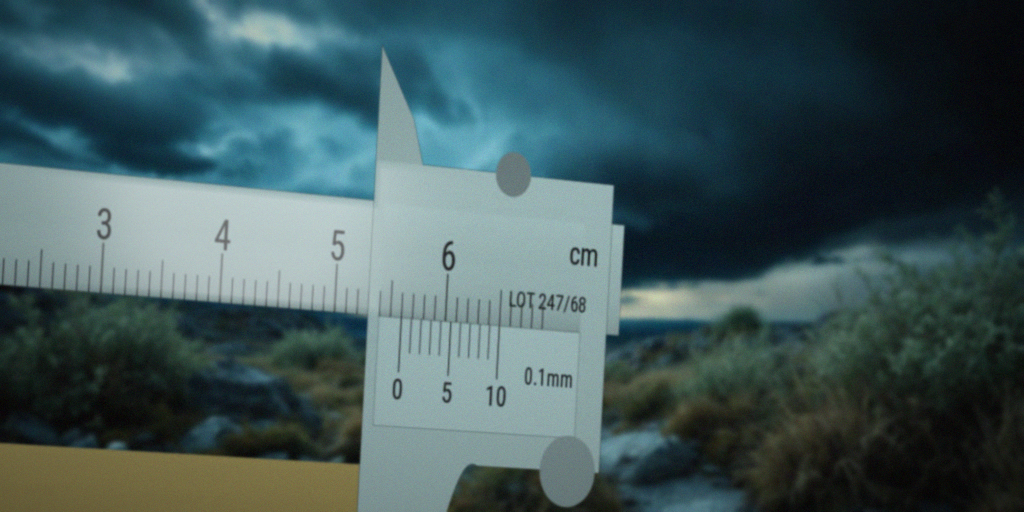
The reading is 56.0 (mm)
